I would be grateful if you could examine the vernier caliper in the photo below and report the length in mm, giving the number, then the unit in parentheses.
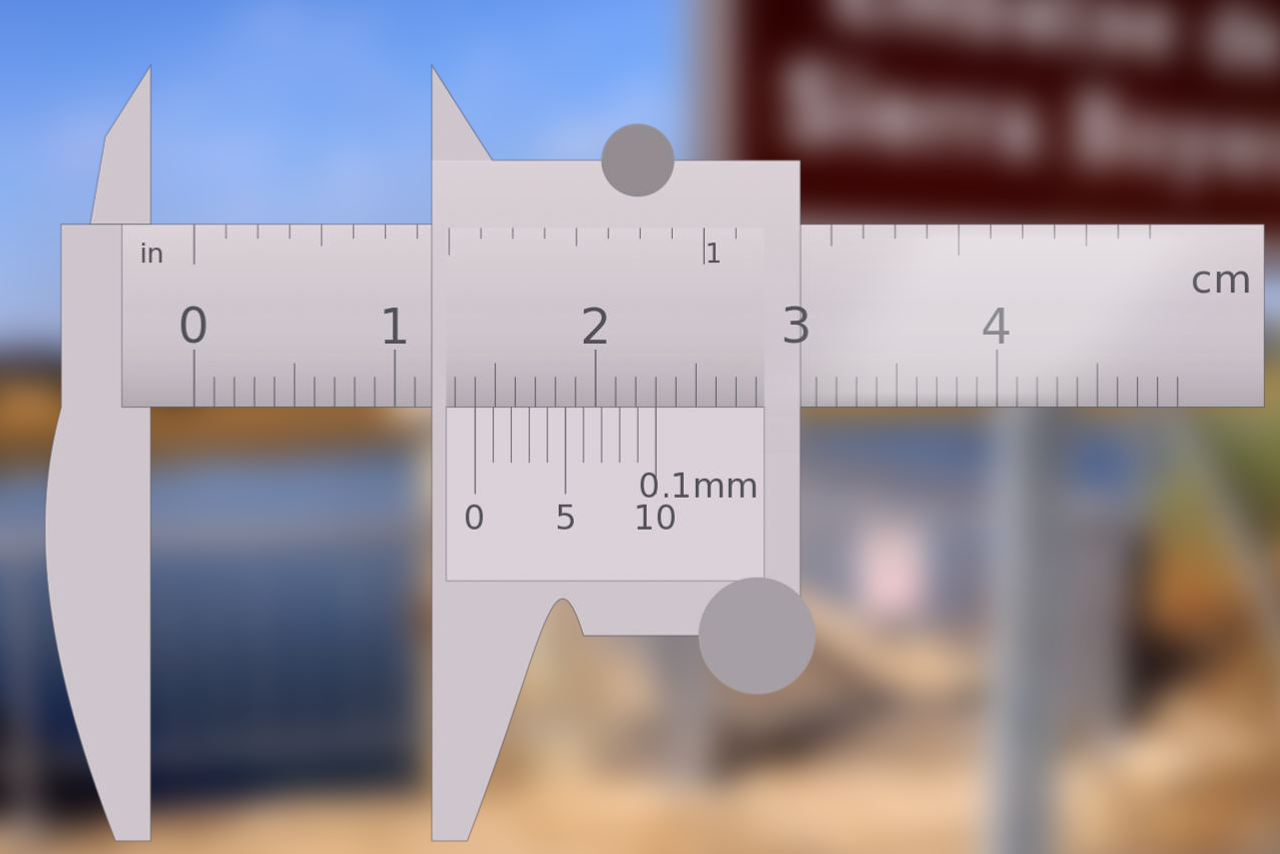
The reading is 14.0 (mm)
